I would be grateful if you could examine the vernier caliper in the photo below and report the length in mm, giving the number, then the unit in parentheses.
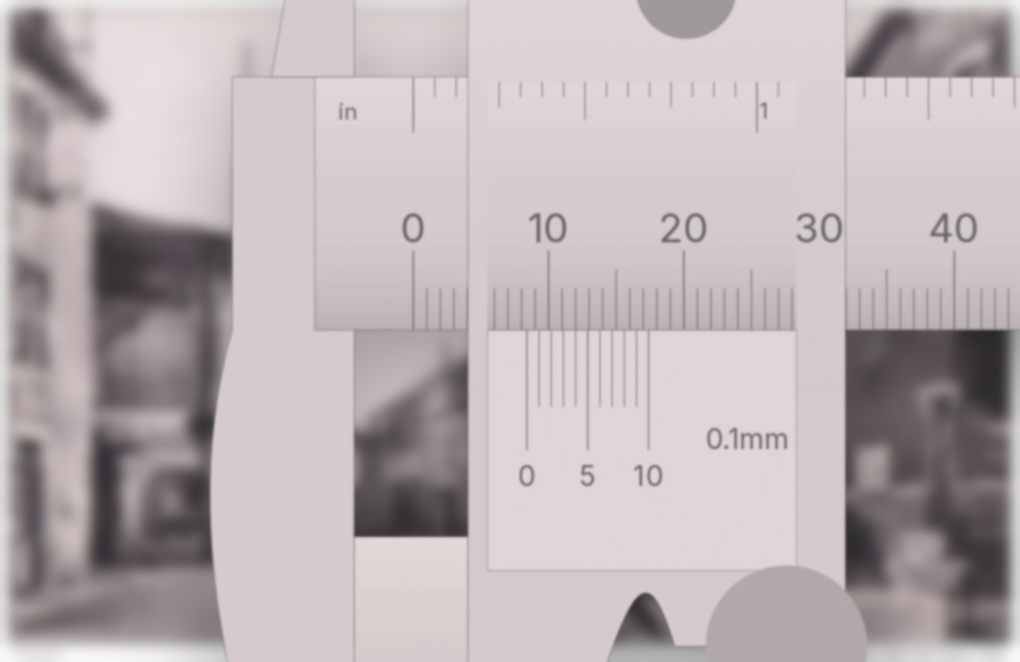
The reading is 8.4 (mm)
